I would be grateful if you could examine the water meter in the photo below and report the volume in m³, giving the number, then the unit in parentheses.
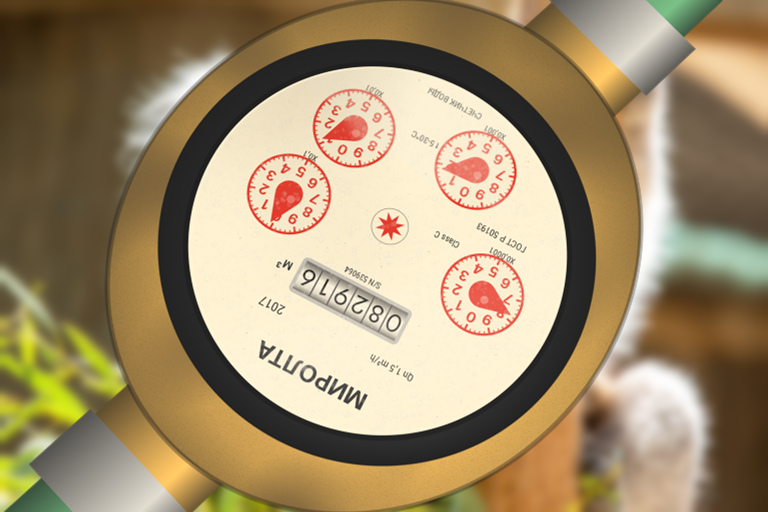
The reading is 82916.0117 (m³)
